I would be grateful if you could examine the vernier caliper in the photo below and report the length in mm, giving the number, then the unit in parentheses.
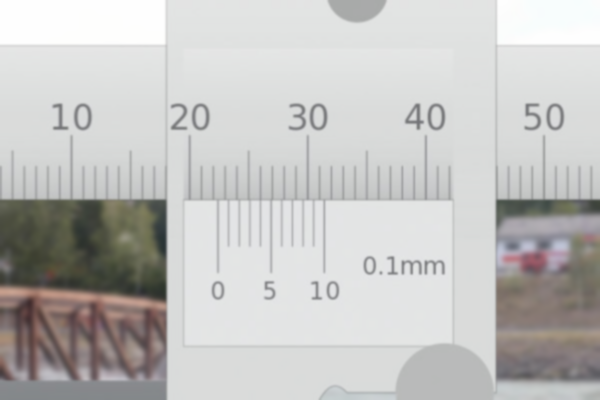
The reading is 22.4 (mm)
